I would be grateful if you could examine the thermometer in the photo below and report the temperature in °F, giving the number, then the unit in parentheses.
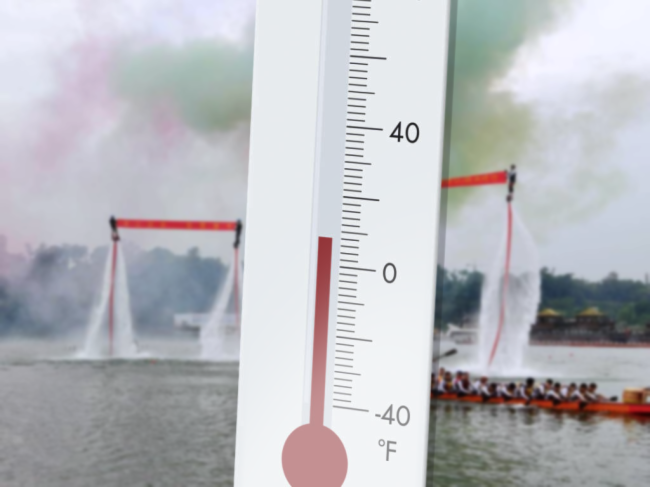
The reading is 8 (°F)
